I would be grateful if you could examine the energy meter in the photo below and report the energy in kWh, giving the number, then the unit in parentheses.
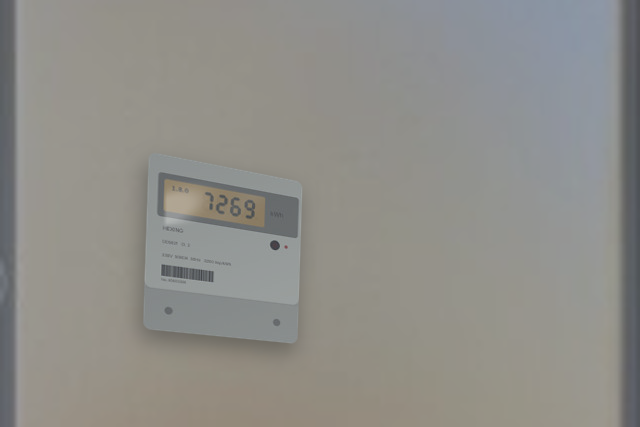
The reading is 7269 (kWh)
